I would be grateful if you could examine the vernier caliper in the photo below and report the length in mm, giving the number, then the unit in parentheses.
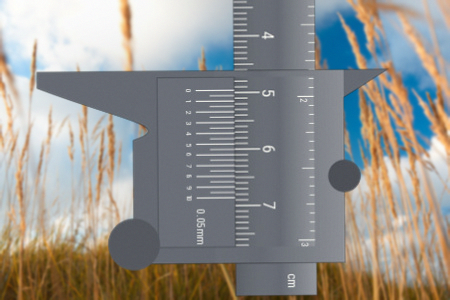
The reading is 49.6 (mm)
